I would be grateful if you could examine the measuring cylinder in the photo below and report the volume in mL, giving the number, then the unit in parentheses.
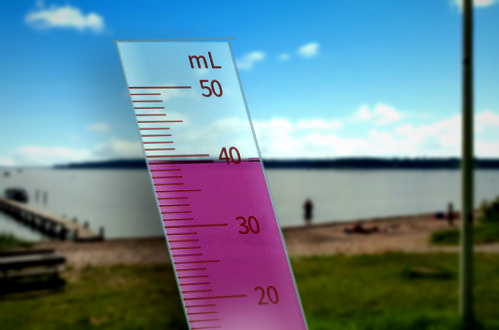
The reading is 39 (mL)
